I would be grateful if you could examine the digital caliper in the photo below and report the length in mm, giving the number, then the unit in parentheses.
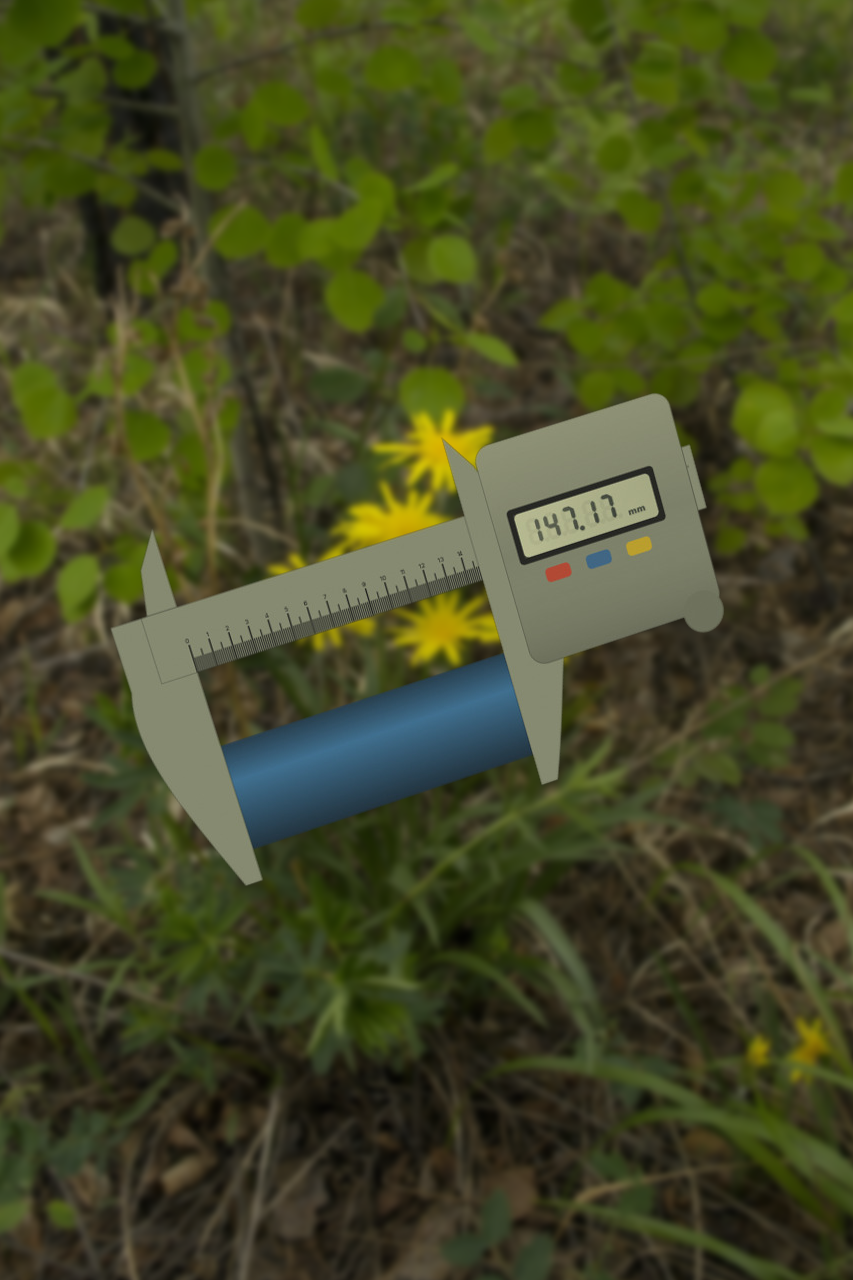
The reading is 147.17 (mm)
